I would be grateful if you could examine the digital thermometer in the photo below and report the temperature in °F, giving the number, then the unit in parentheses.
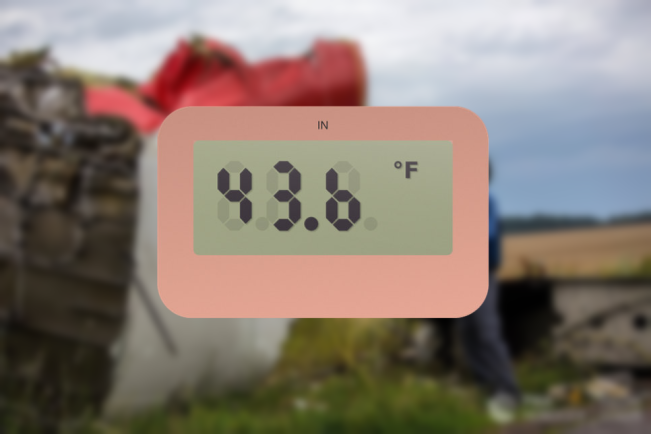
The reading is 43.6 (°F)
